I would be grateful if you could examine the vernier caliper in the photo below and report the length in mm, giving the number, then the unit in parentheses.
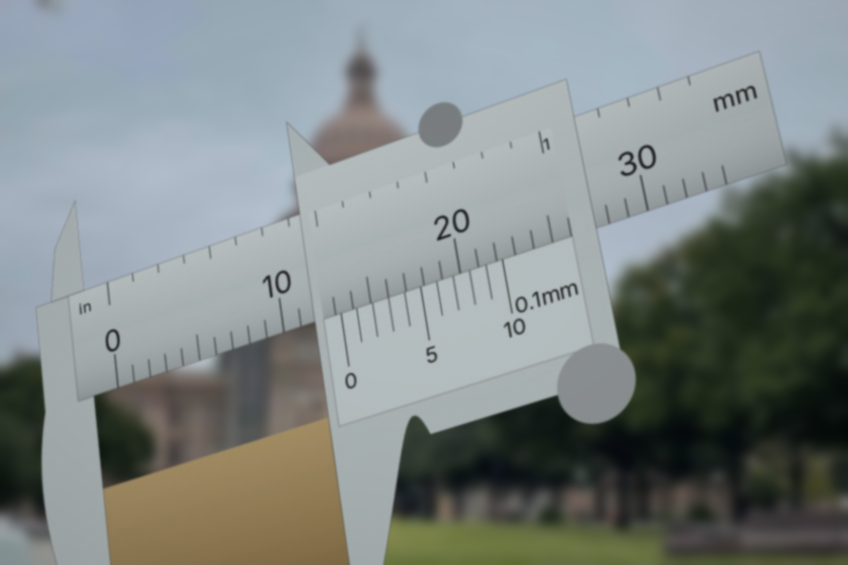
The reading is 13.3 (mm)
